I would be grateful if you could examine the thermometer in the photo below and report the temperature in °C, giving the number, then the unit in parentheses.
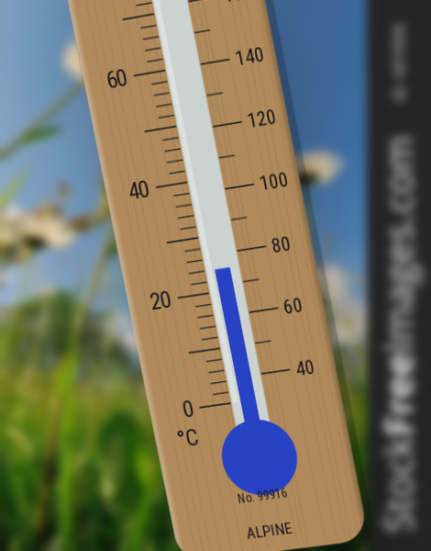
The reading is 24 (°C)
